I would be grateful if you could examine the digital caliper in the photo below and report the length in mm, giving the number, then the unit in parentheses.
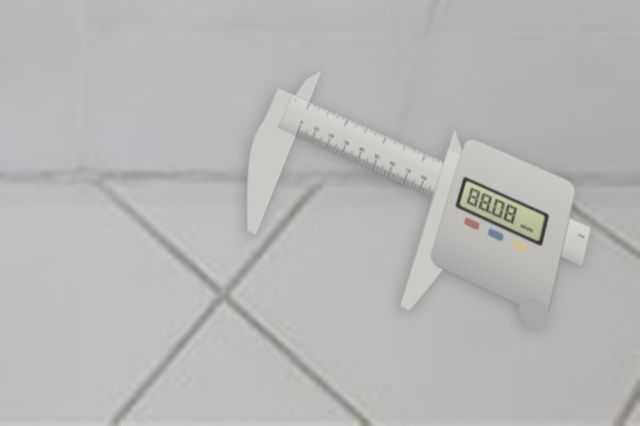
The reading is 88.08 (mm)
